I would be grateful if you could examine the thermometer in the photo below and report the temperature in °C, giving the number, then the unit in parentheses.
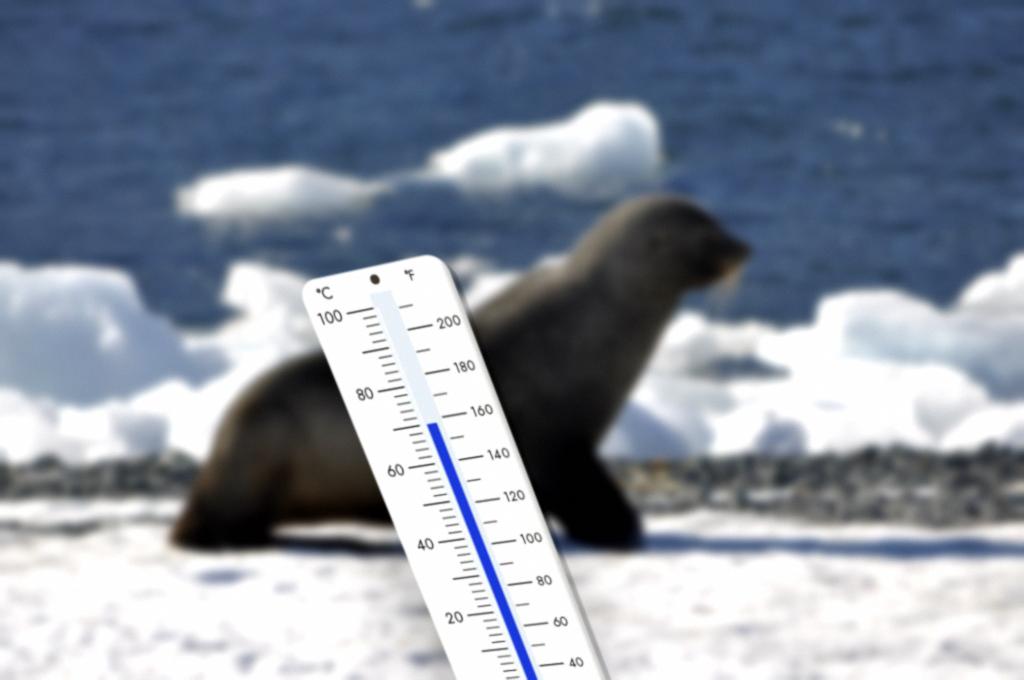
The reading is 70 (°C)
